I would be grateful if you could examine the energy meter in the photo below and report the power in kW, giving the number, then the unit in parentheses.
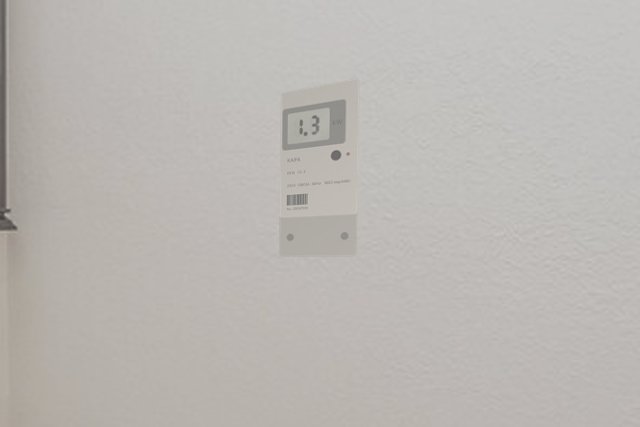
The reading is 1.3 (kW)
